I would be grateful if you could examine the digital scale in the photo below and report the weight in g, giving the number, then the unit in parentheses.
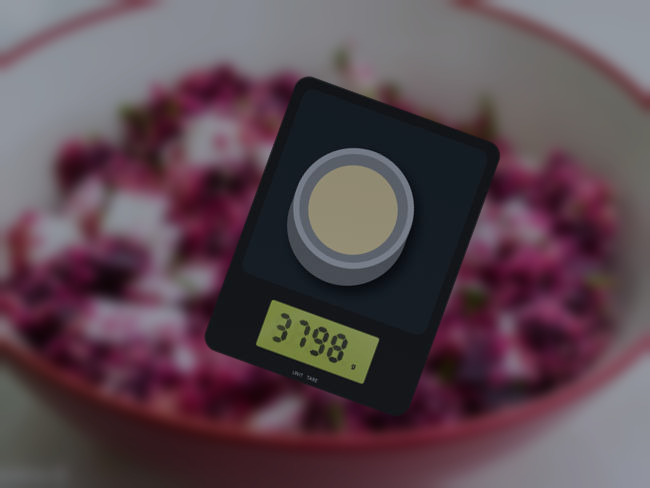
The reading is 3798 (g)
